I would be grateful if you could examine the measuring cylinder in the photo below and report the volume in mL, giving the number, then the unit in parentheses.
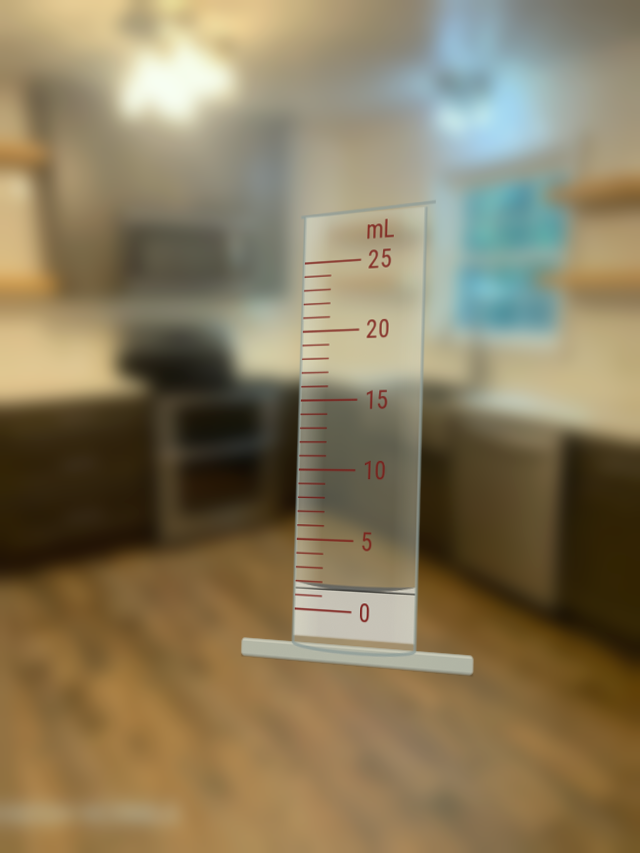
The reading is 1.5 (mL)
